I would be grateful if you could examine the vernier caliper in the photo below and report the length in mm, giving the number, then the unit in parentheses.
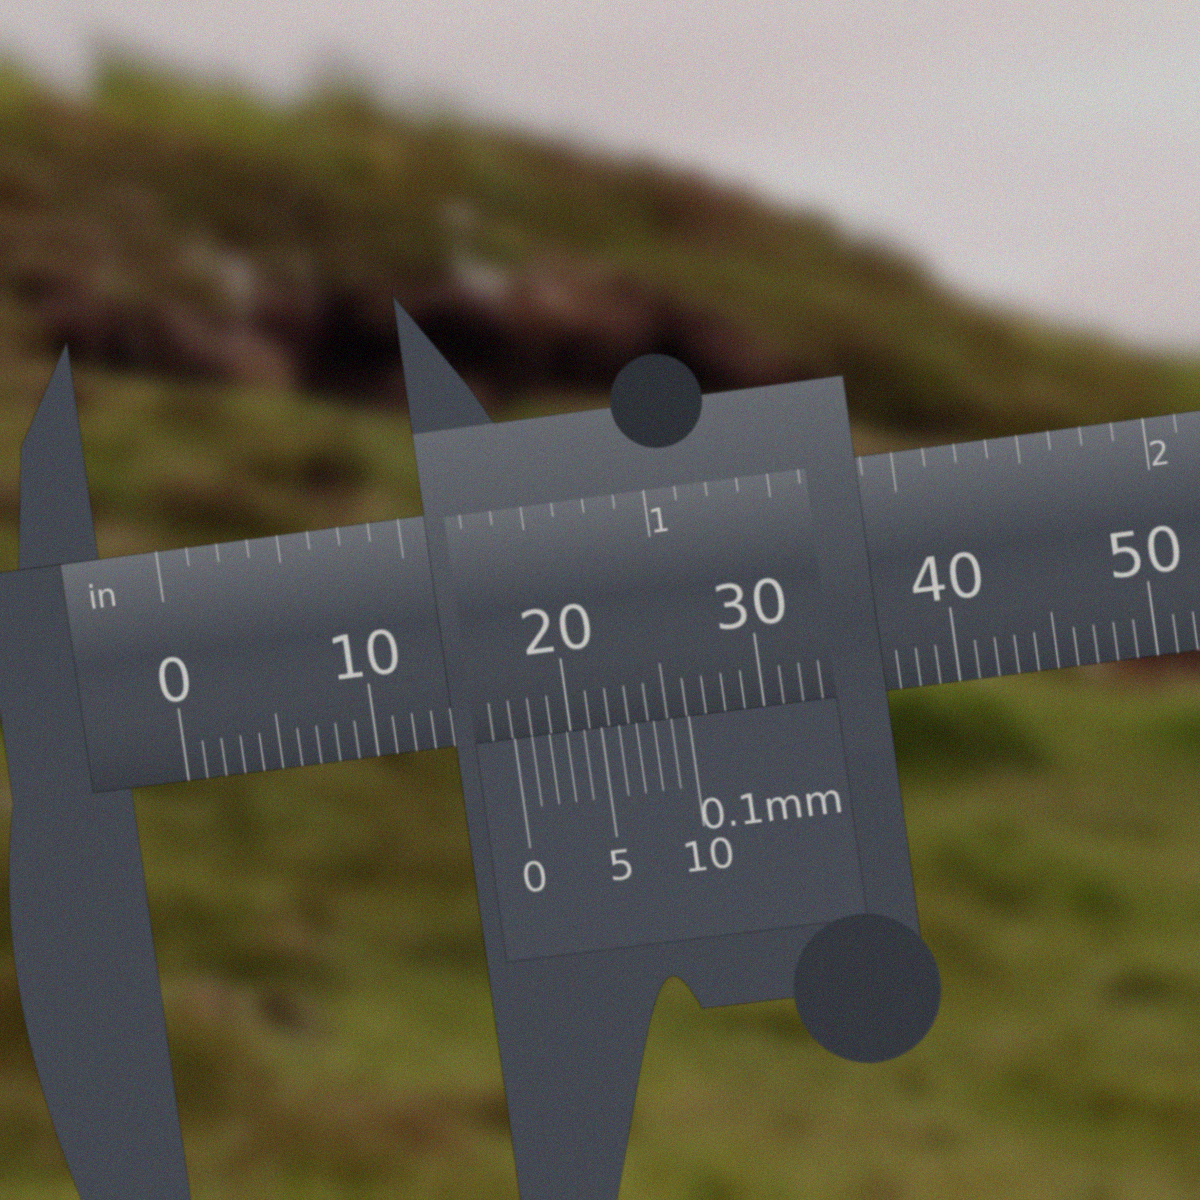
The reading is 17.1 (mm)
